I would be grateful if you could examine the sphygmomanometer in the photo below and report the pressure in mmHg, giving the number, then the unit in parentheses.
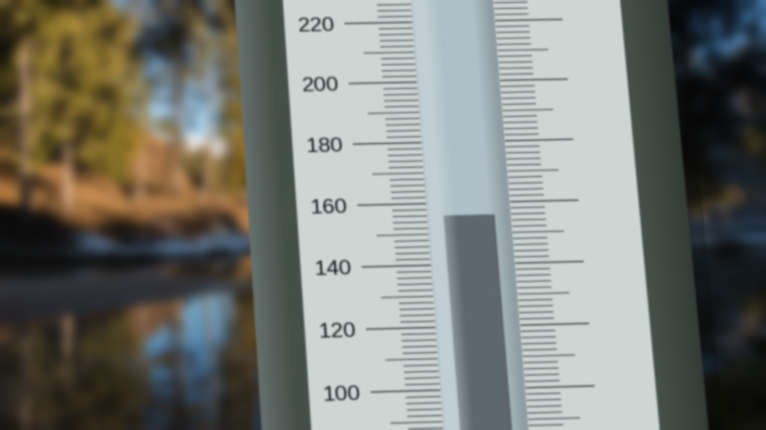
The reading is 156 (mmHg)
